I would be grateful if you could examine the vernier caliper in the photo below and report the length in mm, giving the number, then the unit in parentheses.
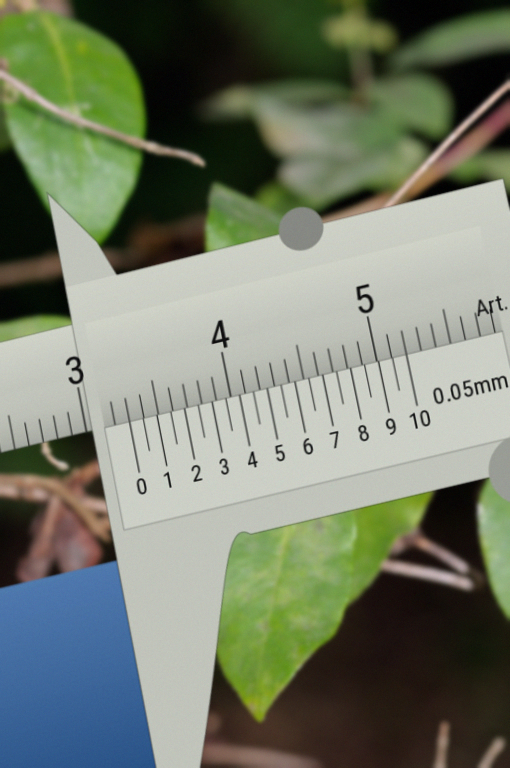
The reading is 33.0 (mm)
